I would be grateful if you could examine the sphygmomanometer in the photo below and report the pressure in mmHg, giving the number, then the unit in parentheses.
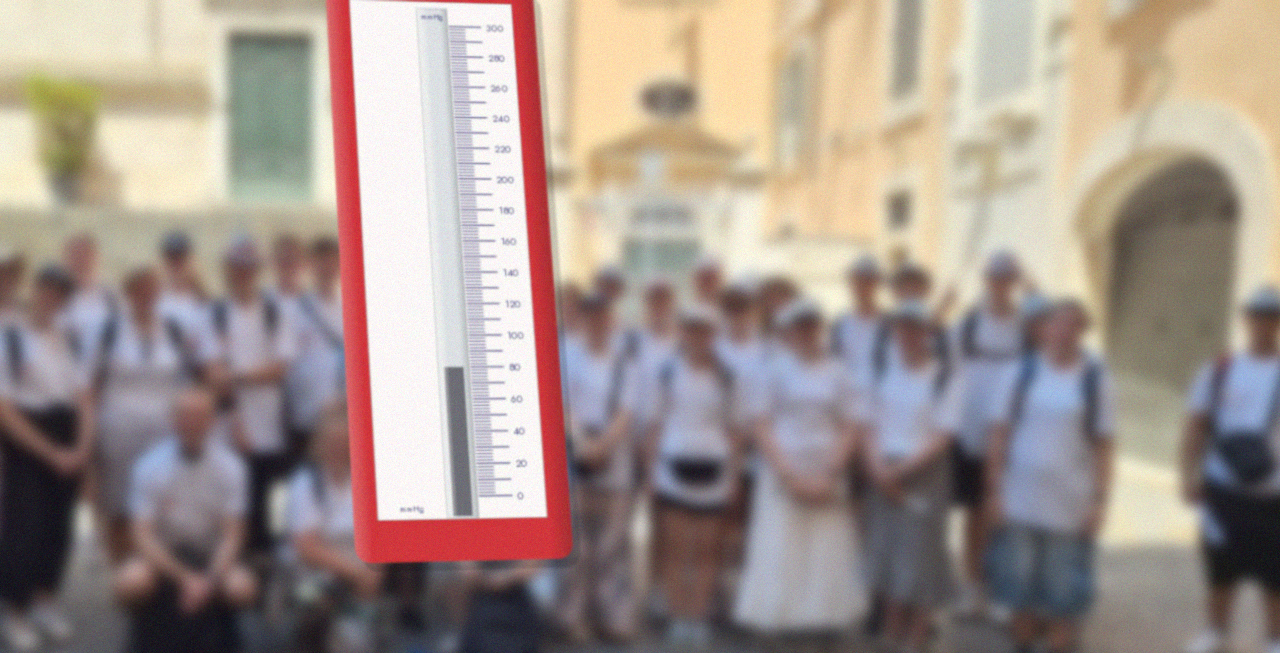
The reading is 80 (mmHg)
